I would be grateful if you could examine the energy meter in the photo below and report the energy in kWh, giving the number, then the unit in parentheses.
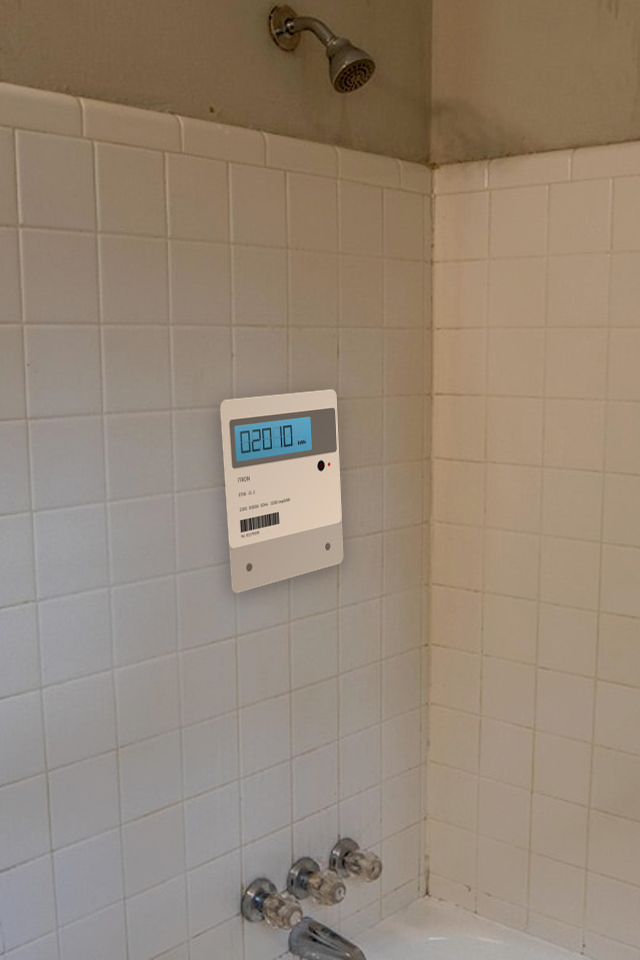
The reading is 2010 (kWh)
